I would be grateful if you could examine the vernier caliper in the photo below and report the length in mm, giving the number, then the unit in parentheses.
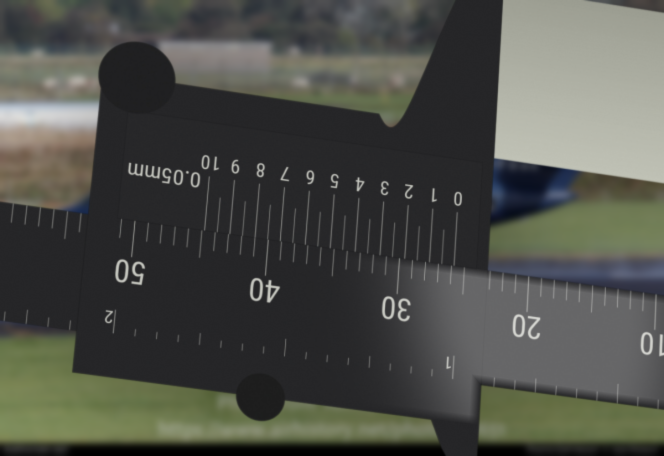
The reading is 25.8 (mm)
